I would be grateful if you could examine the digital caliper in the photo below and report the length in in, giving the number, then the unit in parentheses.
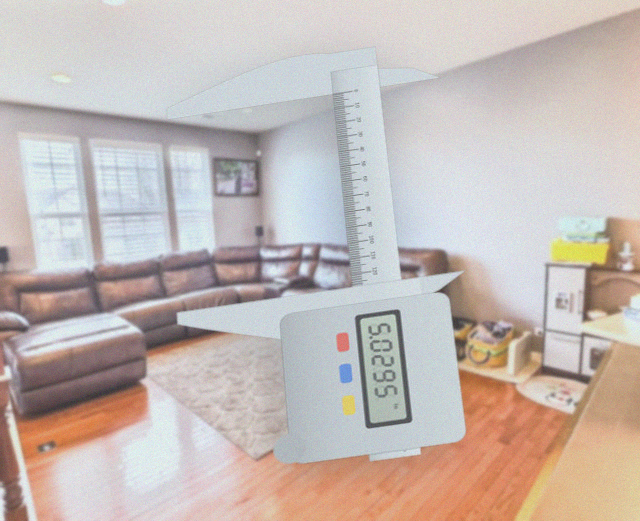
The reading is 5.0295 (in)
